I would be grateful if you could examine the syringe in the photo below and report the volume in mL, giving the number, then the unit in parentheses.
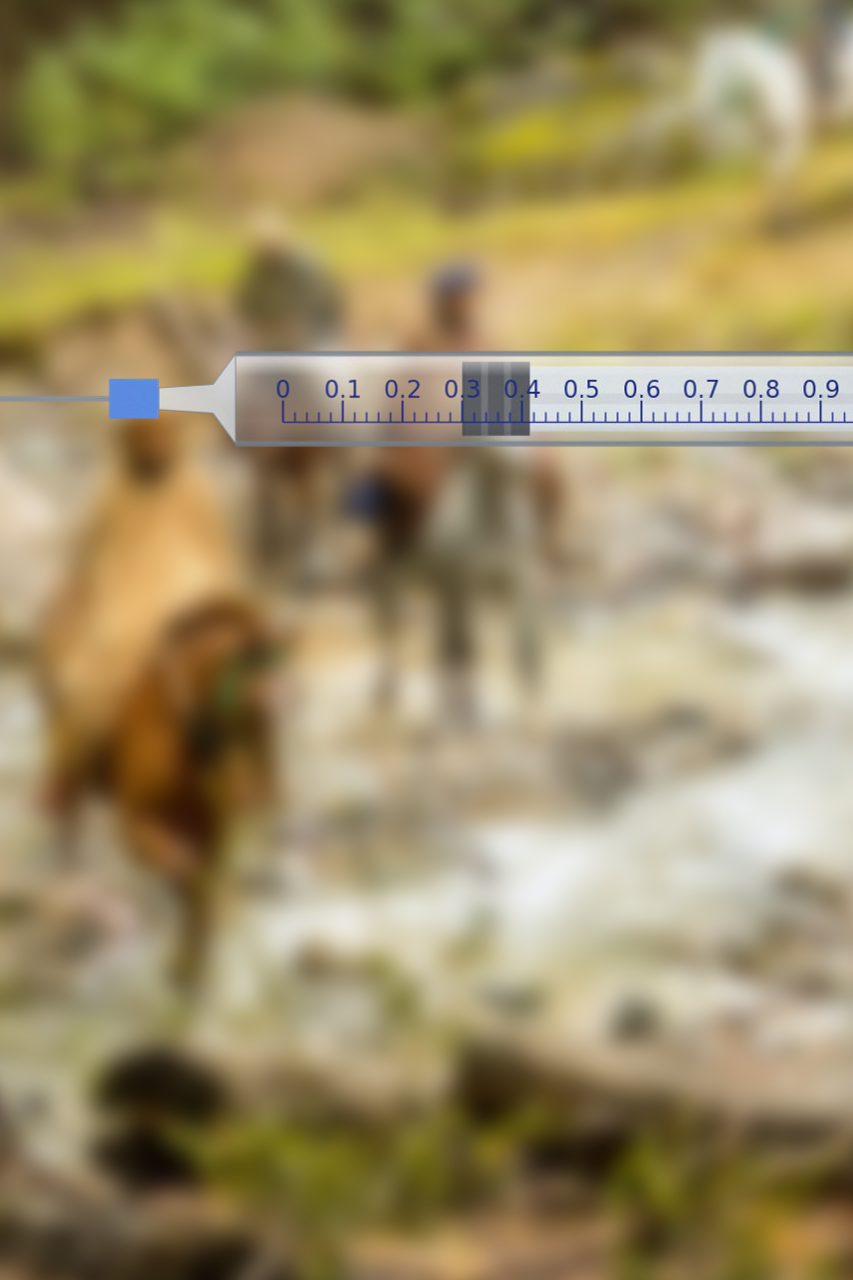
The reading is 0.3 (mL)
